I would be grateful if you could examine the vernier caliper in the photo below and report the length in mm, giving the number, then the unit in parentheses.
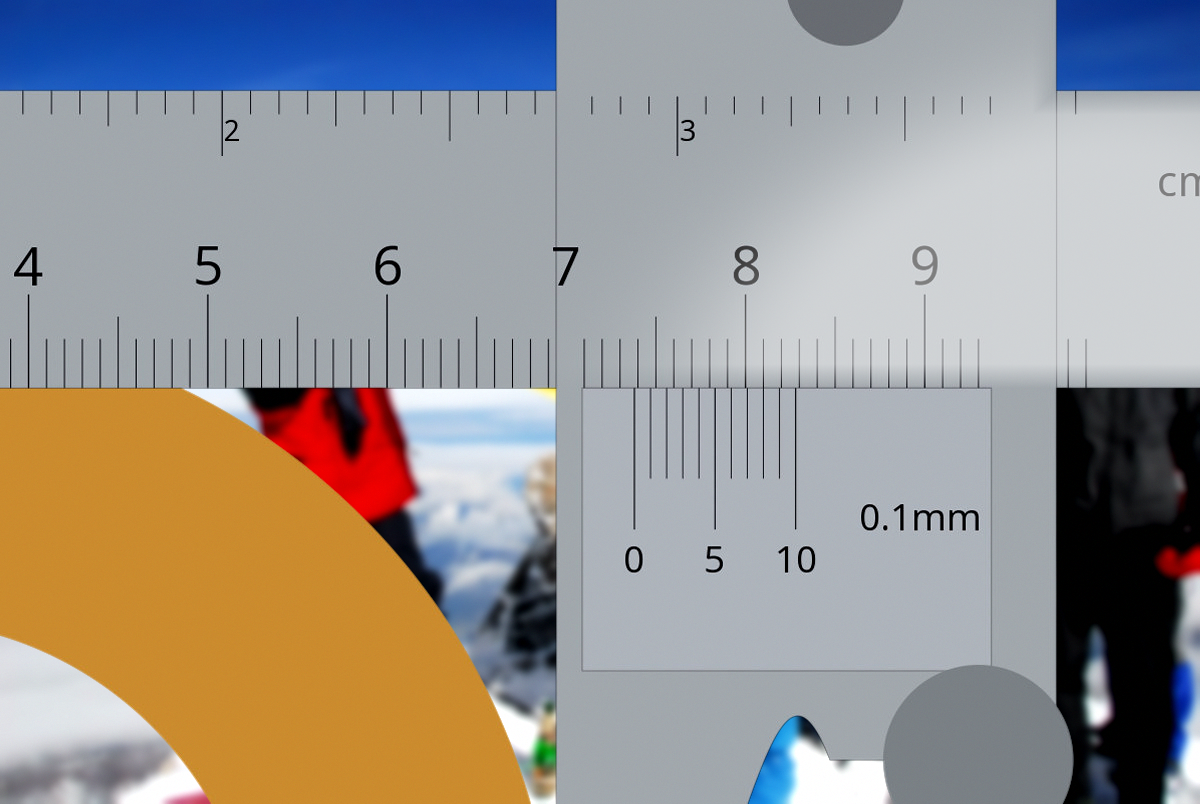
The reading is 73.8 (mm)
